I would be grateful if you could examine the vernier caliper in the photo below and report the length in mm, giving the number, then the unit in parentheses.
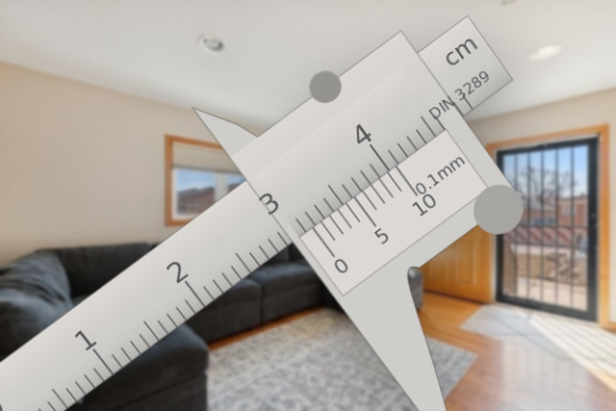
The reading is 31.7 (mm)
